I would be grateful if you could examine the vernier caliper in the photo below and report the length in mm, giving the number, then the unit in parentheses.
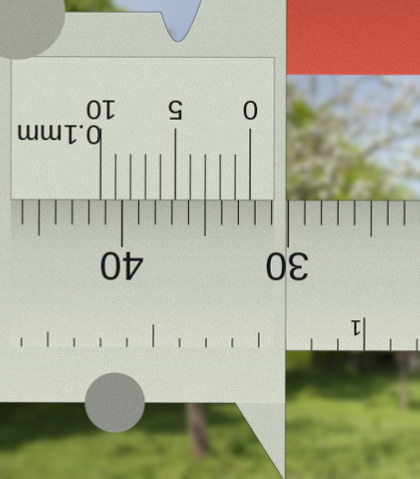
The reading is 32.3 (mm)
